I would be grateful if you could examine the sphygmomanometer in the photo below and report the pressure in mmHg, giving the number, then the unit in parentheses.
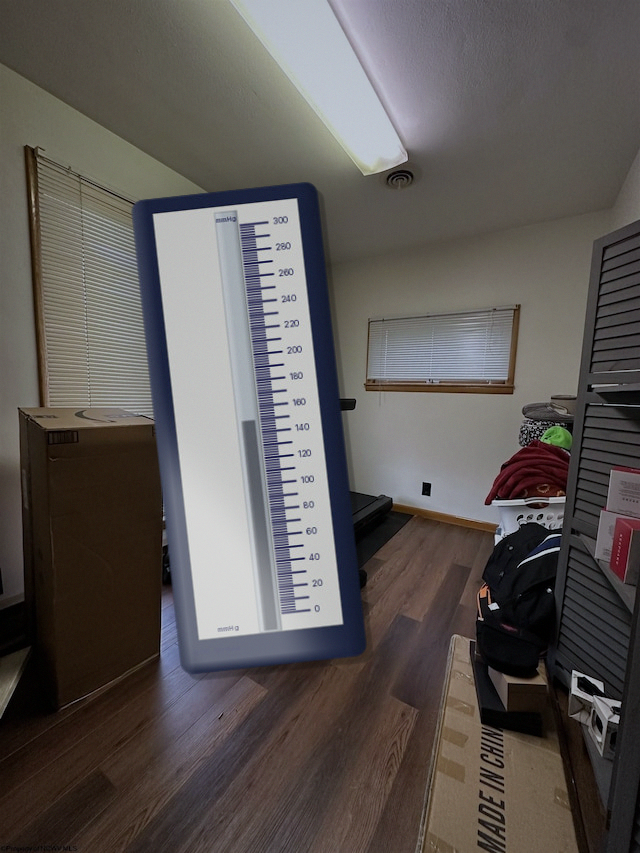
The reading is 150 (mmHg)
